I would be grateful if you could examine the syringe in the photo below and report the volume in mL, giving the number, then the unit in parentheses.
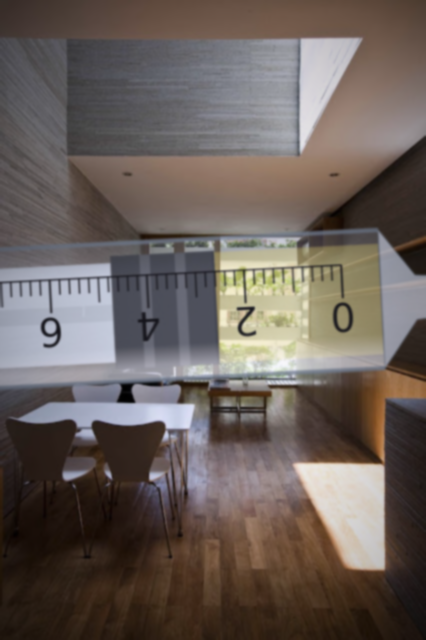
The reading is 2.6 (mL)
